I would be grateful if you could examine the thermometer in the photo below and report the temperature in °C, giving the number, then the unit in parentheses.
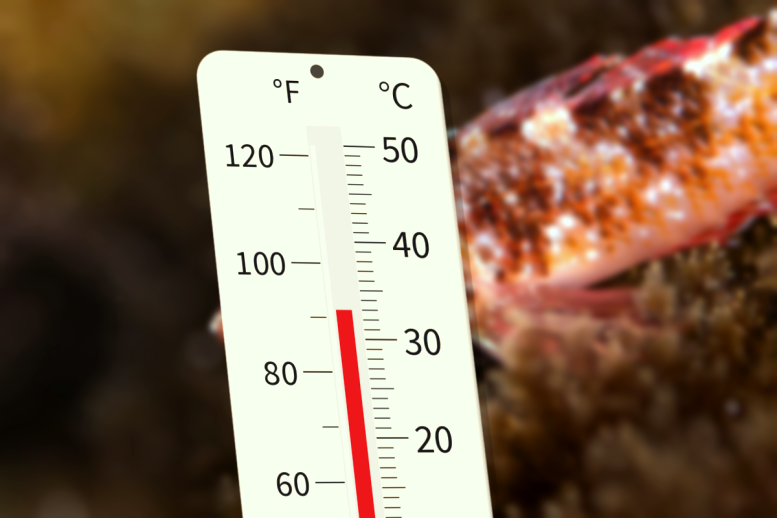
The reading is 33 (°C)
